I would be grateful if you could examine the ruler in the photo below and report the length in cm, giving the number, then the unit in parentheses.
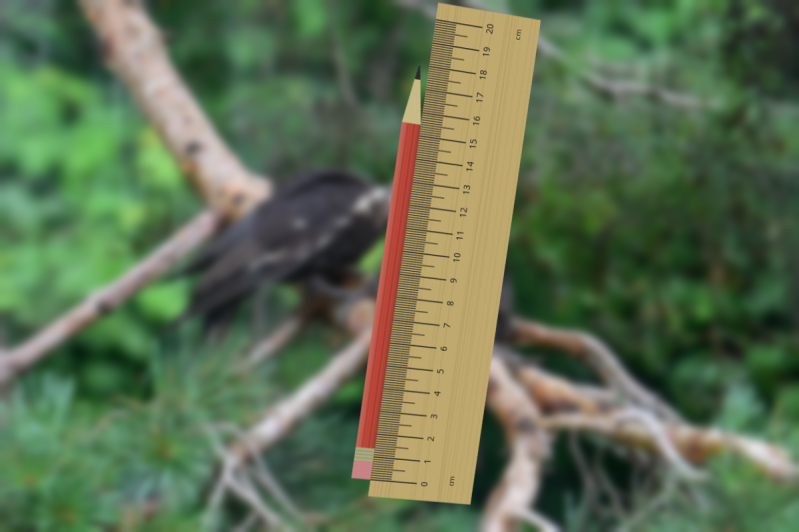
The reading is 18 (cm)
